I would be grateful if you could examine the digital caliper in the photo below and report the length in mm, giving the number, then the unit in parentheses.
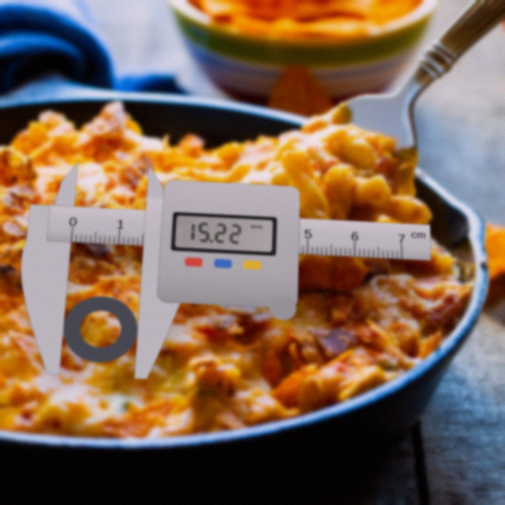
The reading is 15.22 (mm)
